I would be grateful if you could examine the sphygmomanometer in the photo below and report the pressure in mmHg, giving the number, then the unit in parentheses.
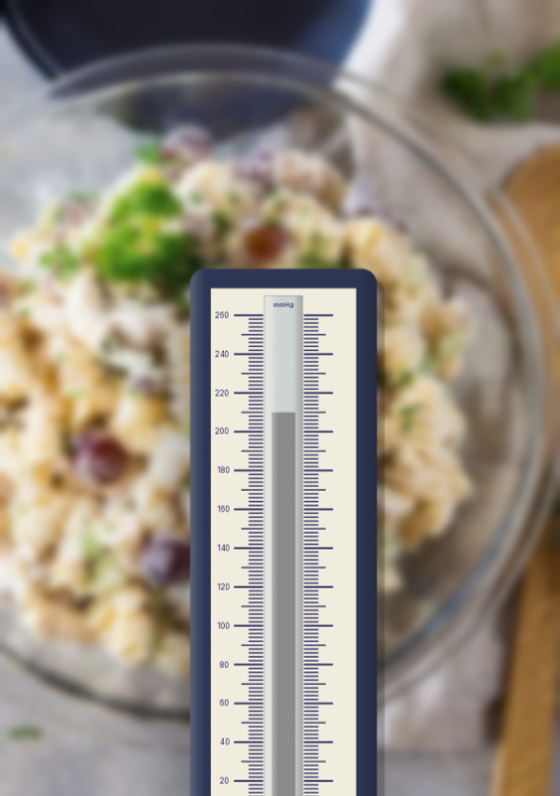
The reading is 210 (mmHg)
